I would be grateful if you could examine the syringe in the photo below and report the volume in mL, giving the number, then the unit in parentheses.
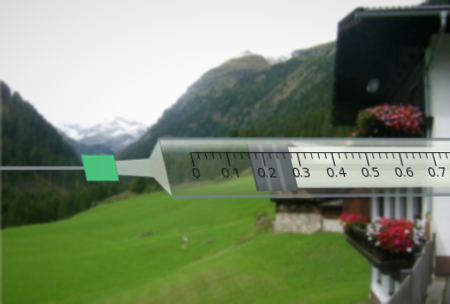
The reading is 0.16 (mL)
